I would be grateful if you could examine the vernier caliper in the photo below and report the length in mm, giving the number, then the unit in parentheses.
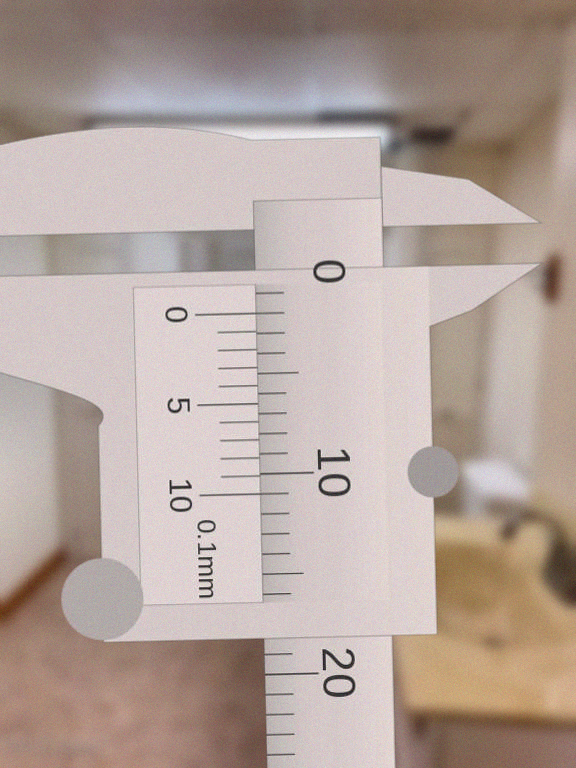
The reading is 2.0 (mm)
